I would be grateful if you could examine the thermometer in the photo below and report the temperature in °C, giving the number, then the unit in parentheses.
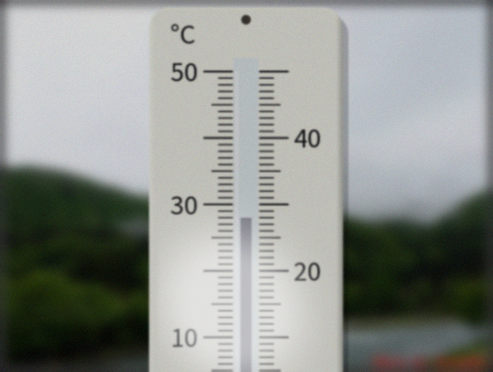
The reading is 28 (°C)
